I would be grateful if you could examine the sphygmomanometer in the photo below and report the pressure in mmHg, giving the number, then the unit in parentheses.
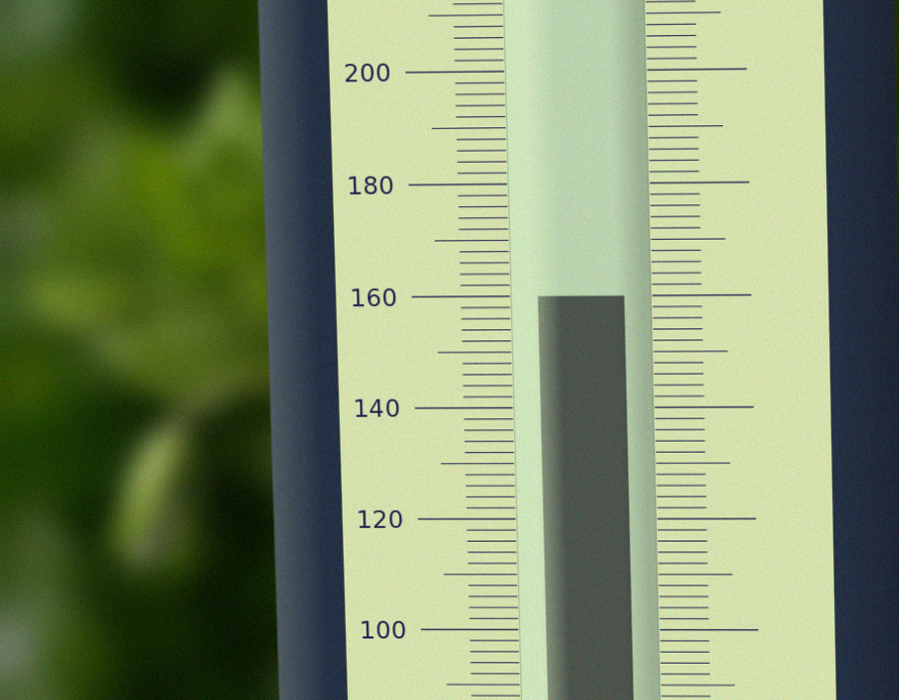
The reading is 160 (mmHg)
